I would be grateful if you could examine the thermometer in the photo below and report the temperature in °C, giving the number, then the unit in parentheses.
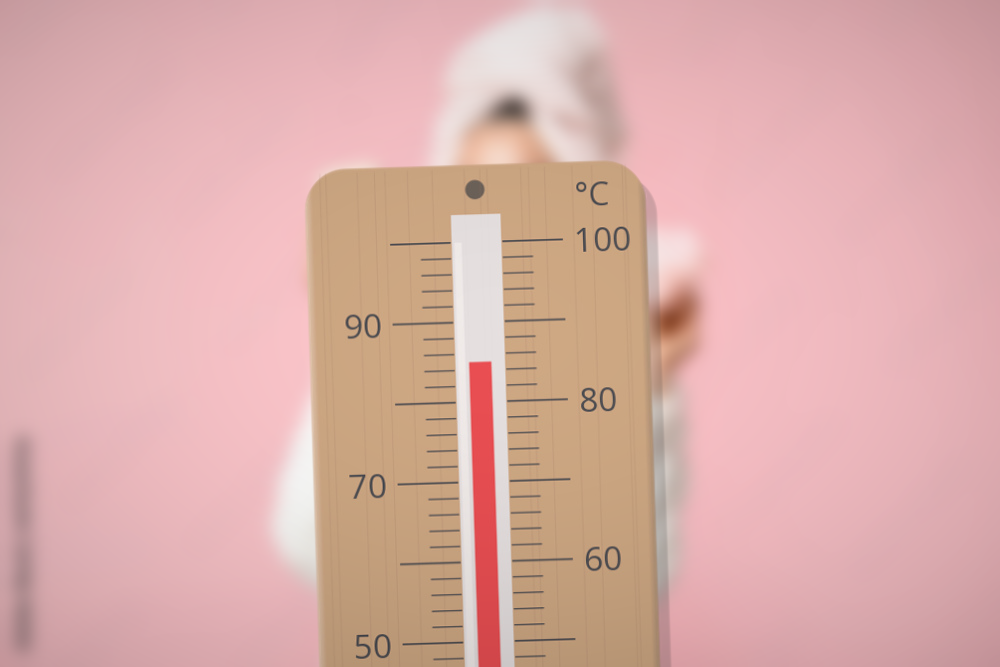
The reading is 85 (°C)
